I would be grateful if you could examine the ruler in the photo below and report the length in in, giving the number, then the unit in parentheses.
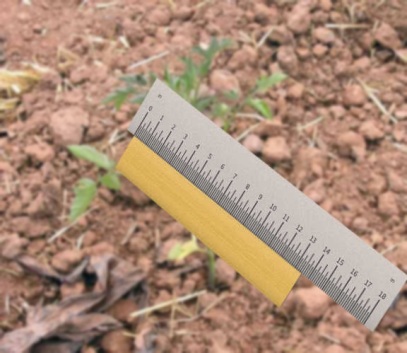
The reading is 13.5 (in)
